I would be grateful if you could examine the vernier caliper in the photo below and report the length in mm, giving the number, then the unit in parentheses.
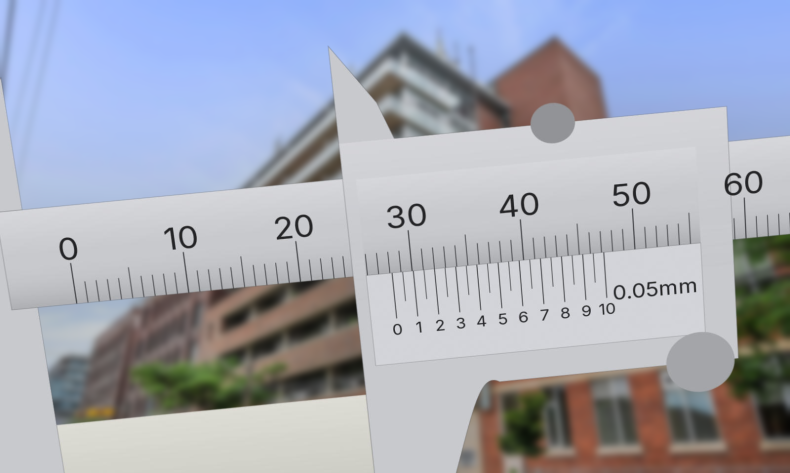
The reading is 28.2 (mm)
